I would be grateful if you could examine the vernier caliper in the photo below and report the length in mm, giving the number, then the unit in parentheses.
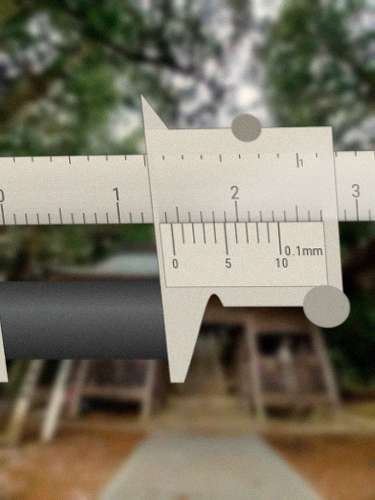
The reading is 14.4 (mm)
